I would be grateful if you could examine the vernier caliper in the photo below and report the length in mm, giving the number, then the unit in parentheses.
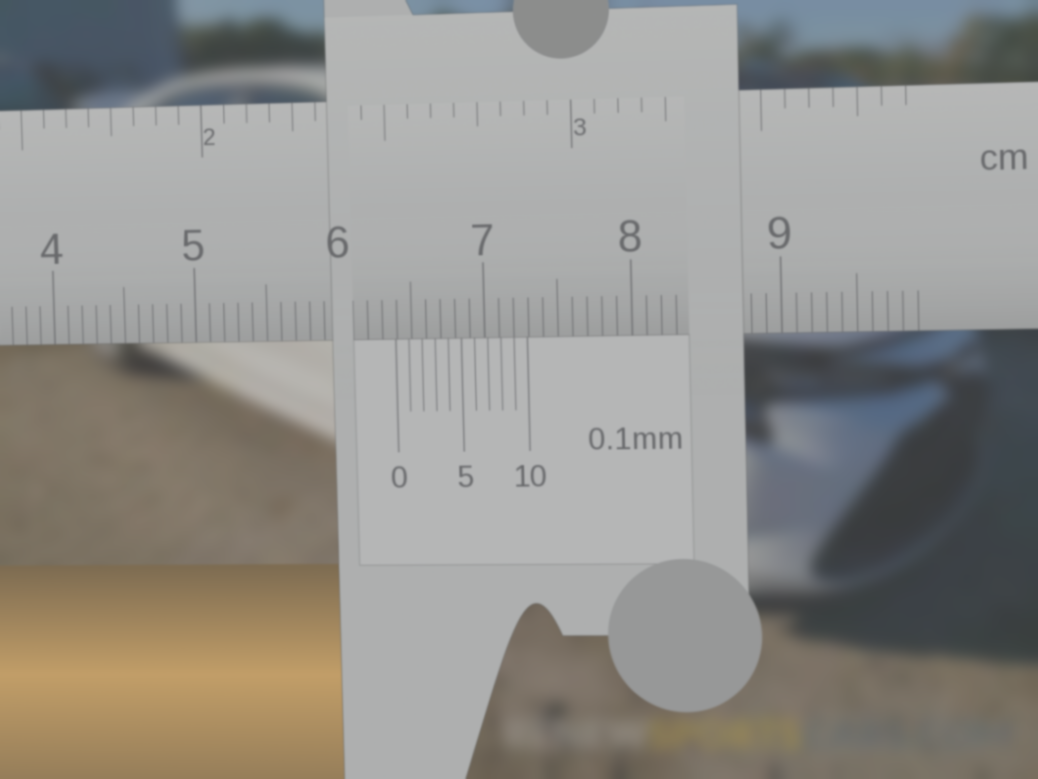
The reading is 63.9 (mm)
